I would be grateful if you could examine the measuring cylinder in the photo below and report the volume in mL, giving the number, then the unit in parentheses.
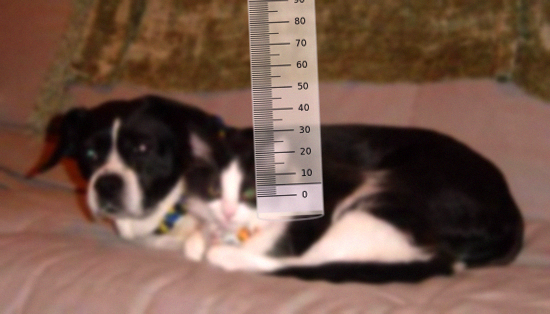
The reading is 5 (mL)
